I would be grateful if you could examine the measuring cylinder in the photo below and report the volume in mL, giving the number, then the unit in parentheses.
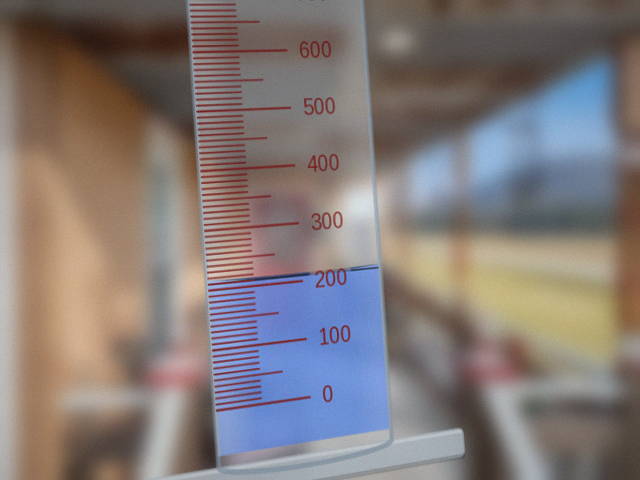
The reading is 210 (mL)
